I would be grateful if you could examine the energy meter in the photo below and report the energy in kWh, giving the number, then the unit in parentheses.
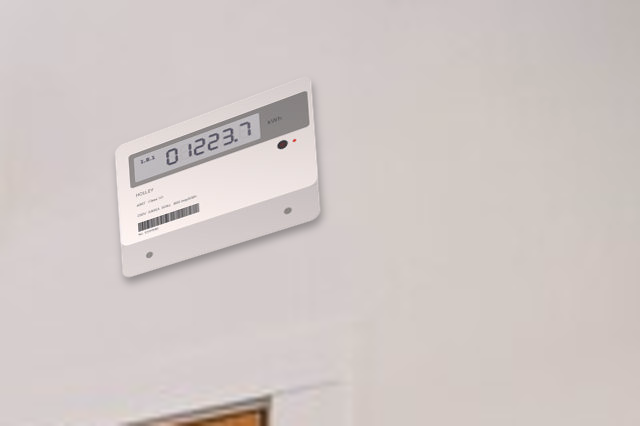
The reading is 1223.7 (kWh)
